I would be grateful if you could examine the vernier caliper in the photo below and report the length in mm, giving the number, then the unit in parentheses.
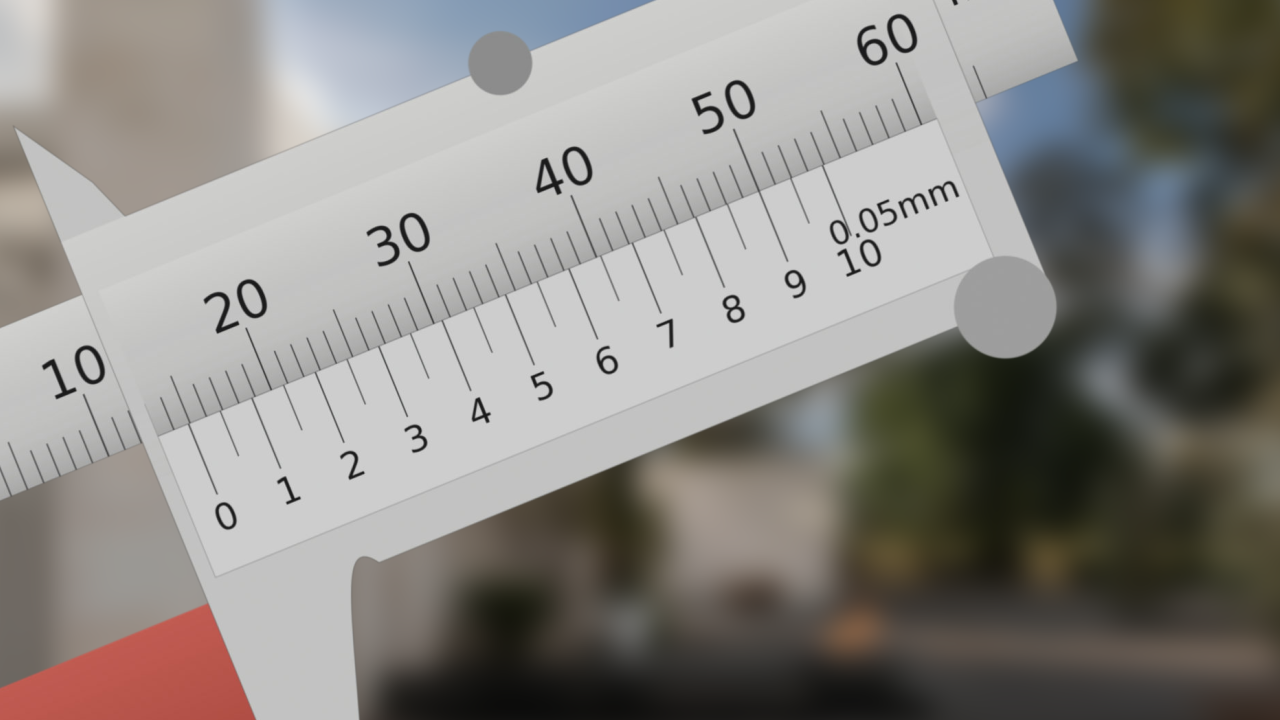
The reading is 14.9 (mm)
